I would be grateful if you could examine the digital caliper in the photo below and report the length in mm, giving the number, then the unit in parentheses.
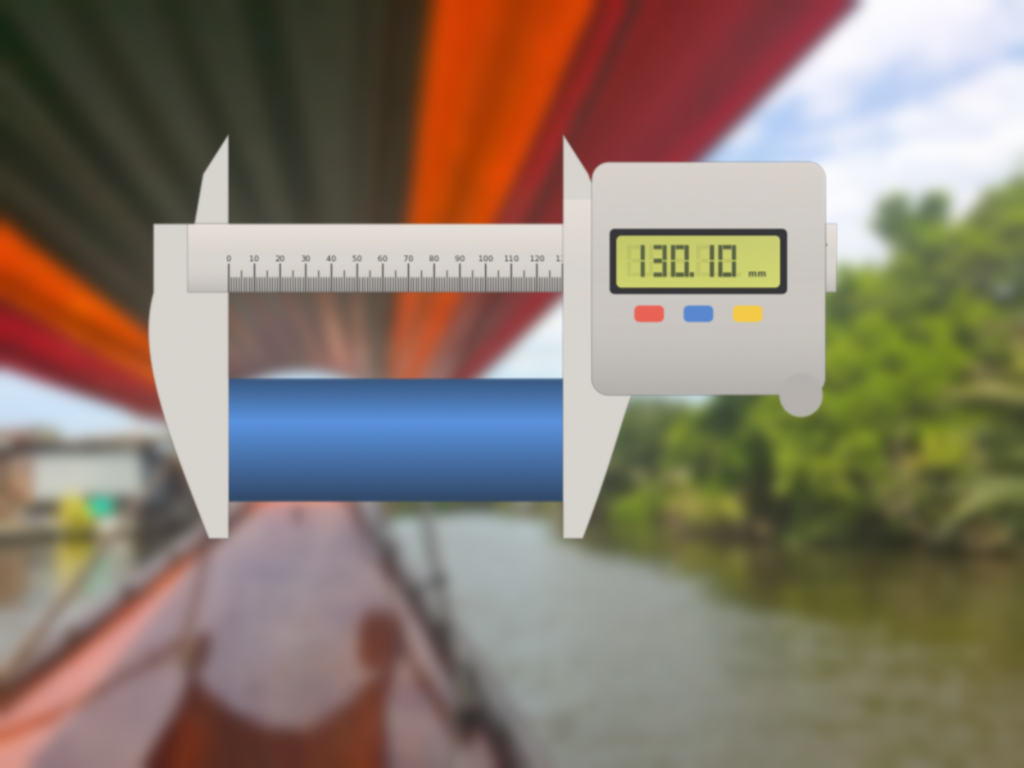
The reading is 130.10 (mm)
